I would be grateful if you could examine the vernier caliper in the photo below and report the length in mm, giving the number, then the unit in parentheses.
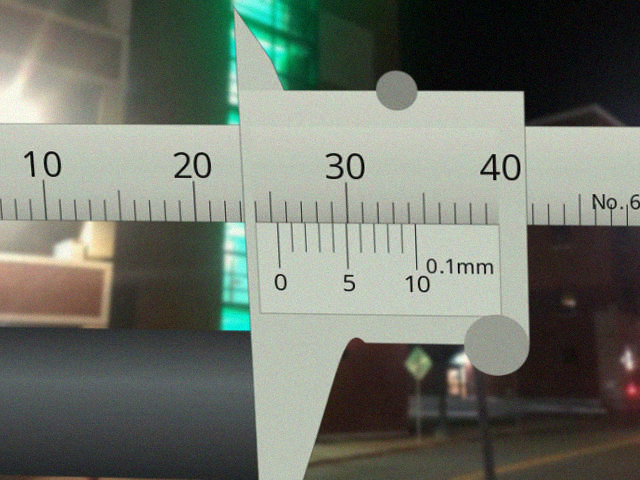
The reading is 25.4 (mm)
